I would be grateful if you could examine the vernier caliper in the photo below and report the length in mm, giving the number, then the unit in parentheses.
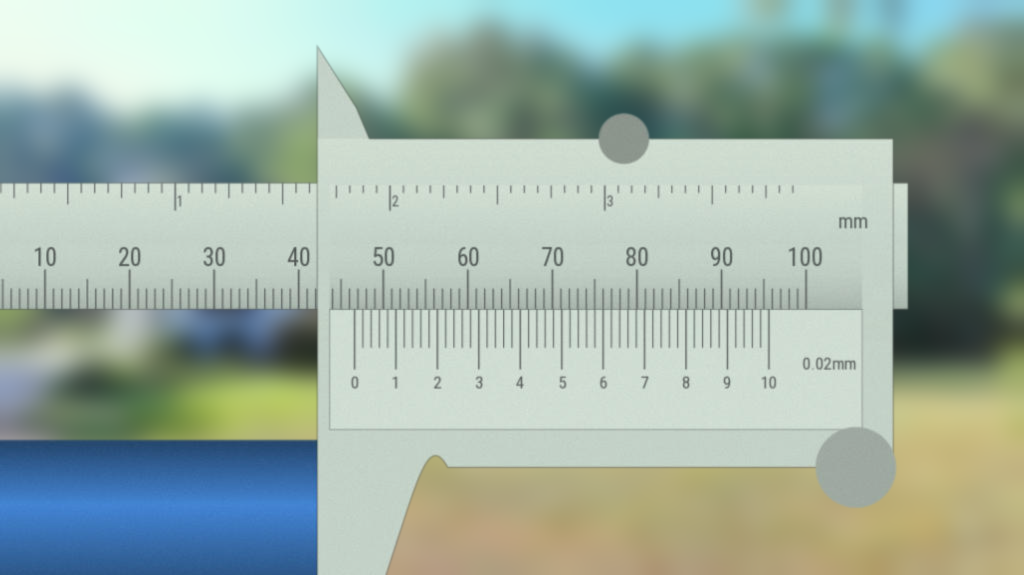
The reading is 46.6 (mm)
